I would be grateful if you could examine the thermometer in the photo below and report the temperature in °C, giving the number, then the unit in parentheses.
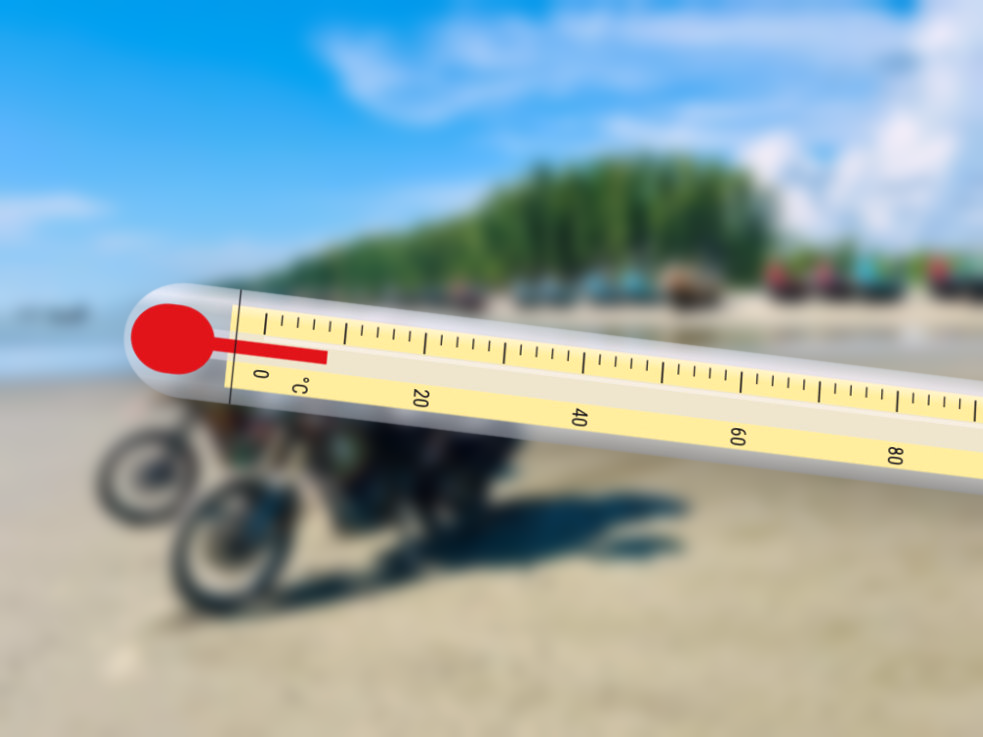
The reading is 8 (°C)
